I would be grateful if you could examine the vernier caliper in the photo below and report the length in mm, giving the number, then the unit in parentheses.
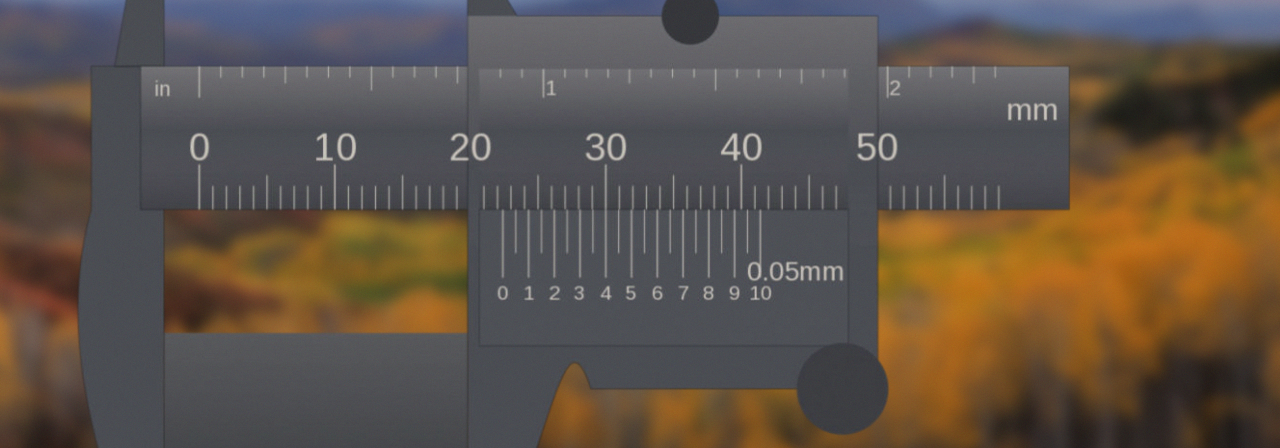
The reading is 22.4 (mm)
